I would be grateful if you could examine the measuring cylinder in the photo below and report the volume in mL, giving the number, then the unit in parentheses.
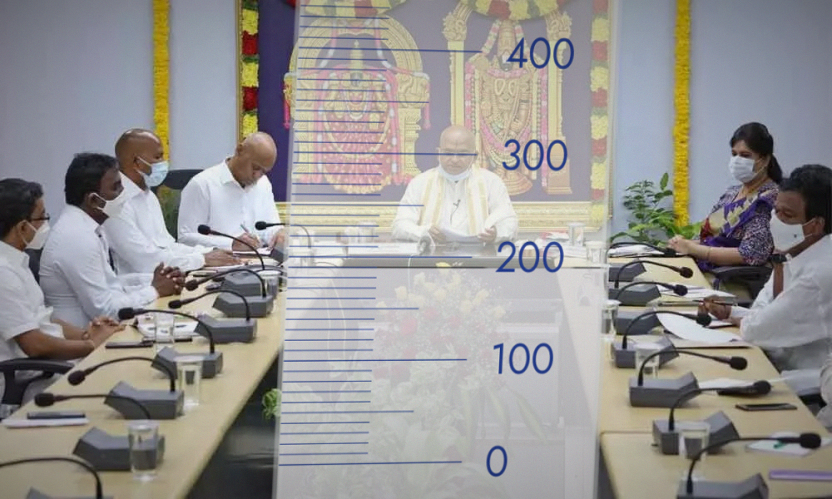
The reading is 190 (mL)
